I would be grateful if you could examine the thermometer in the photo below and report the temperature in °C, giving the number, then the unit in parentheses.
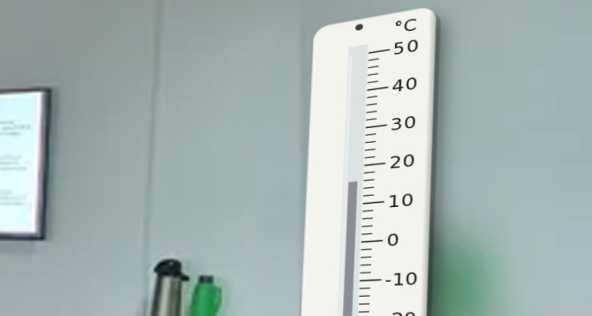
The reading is 16 (°C)
